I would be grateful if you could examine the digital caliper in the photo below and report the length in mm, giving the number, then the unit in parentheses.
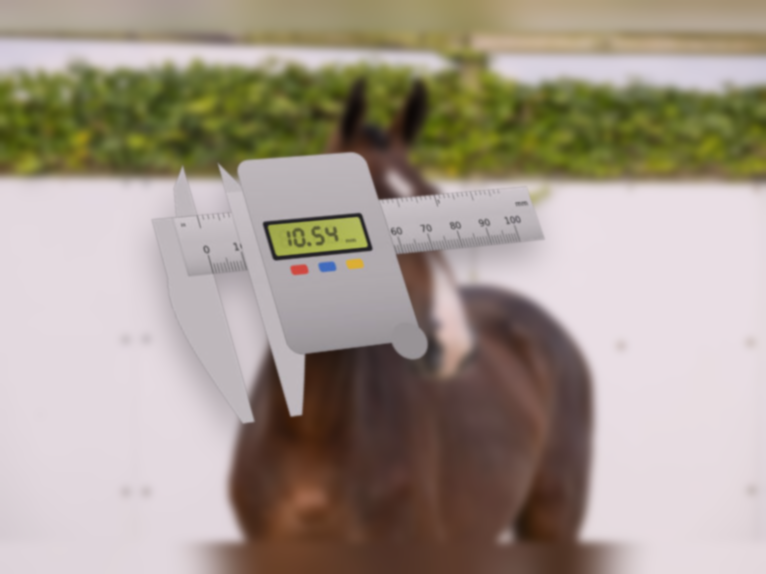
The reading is 10.54 (mm)
